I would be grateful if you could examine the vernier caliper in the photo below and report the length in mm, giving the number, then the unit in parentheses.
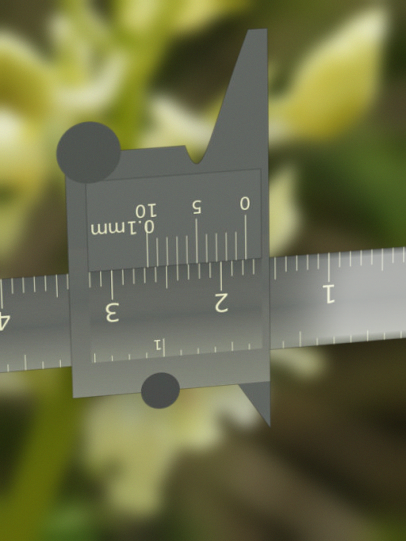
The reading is 17.7 (mm)
